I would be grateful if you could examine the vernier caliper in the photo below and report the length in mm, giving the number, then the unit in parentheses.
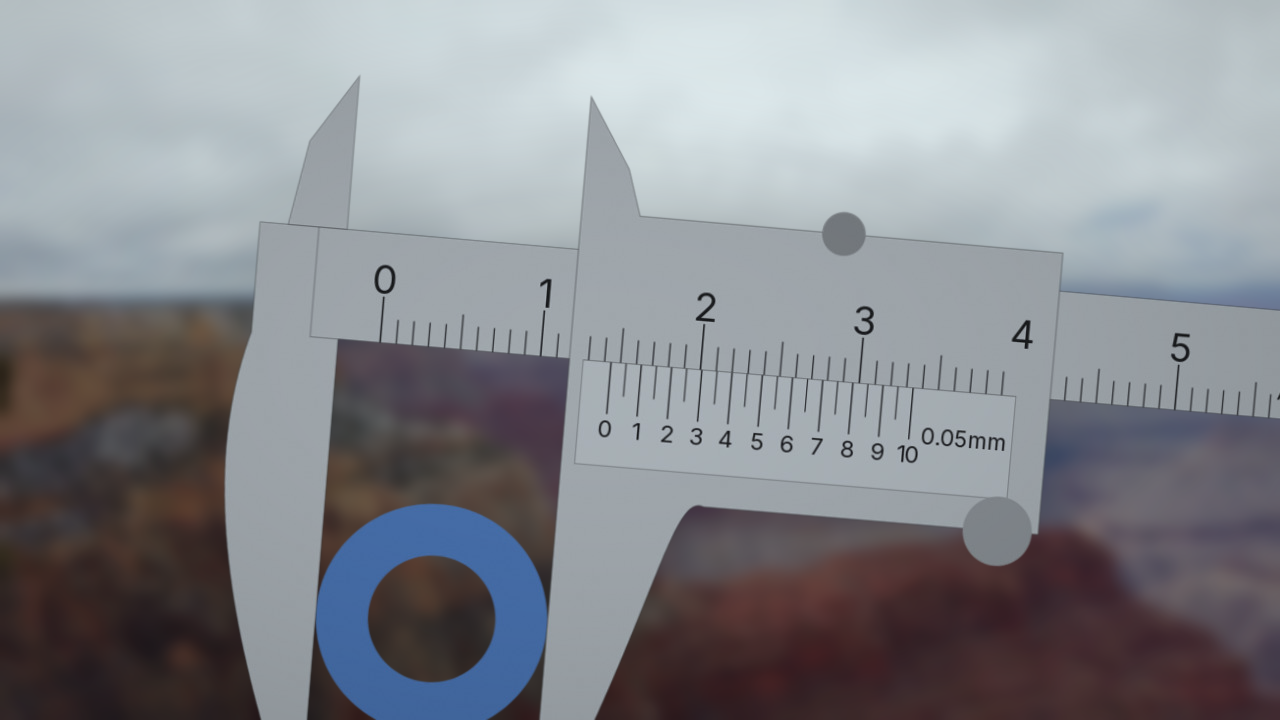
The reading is 14.4 (mm)
